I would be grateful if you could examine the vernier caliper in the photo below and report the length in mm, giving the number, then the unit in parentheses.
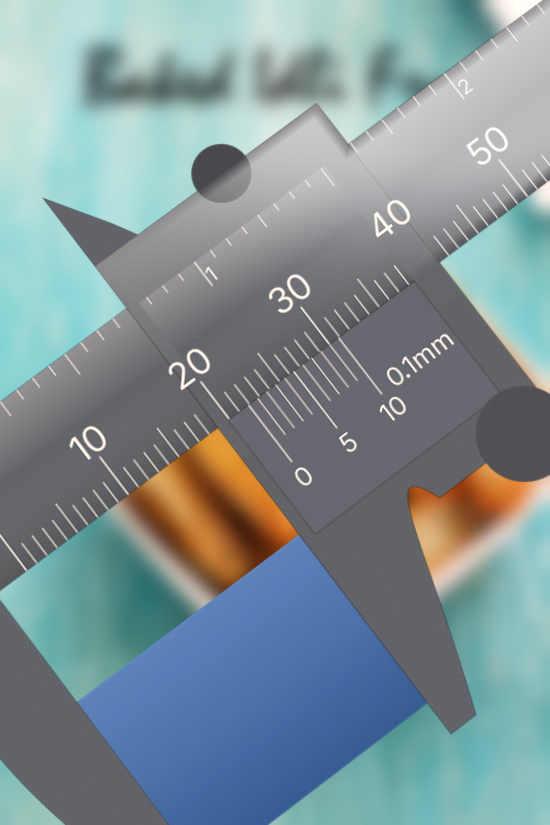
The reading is 21.9 (mm)
